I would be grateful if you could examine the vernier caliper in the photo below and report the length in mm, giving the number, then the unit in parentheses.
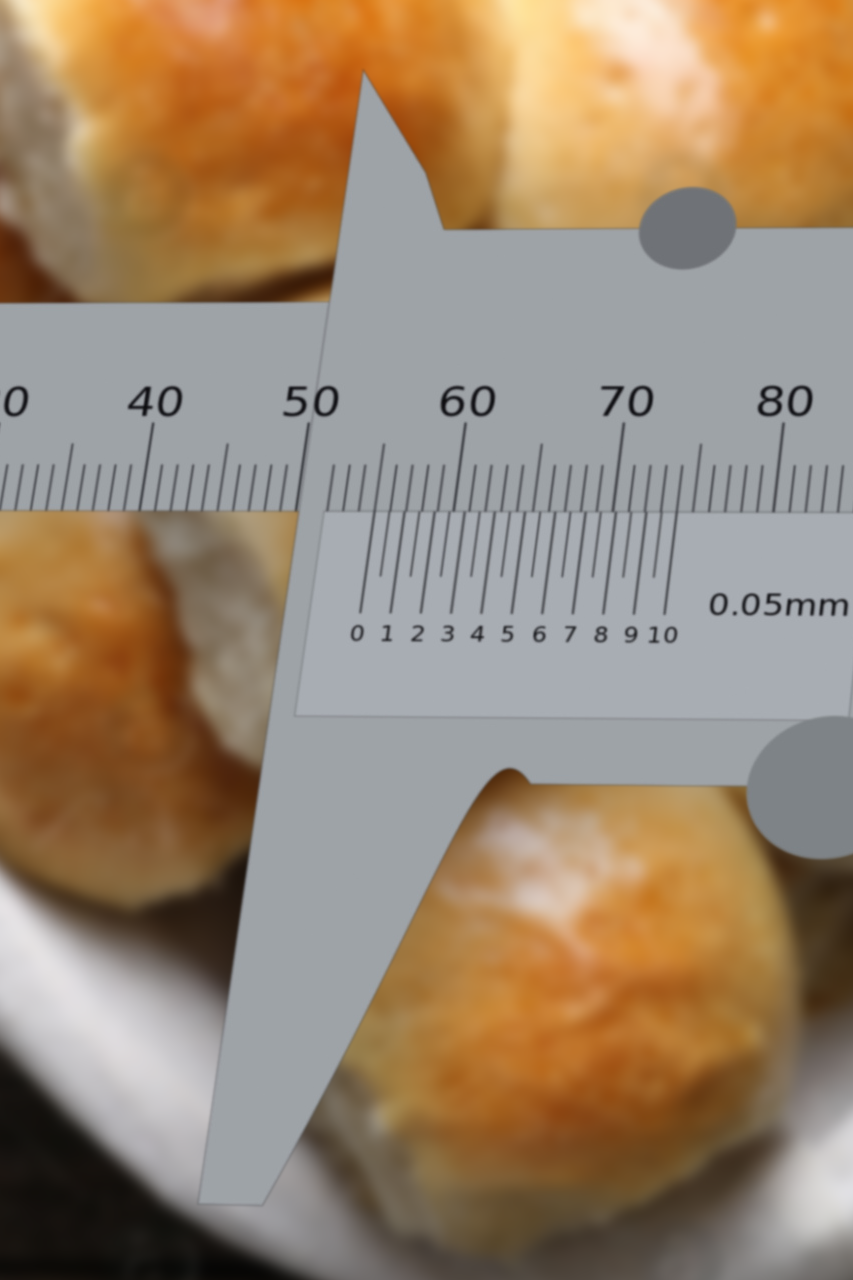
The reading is 55.0 (mm)
